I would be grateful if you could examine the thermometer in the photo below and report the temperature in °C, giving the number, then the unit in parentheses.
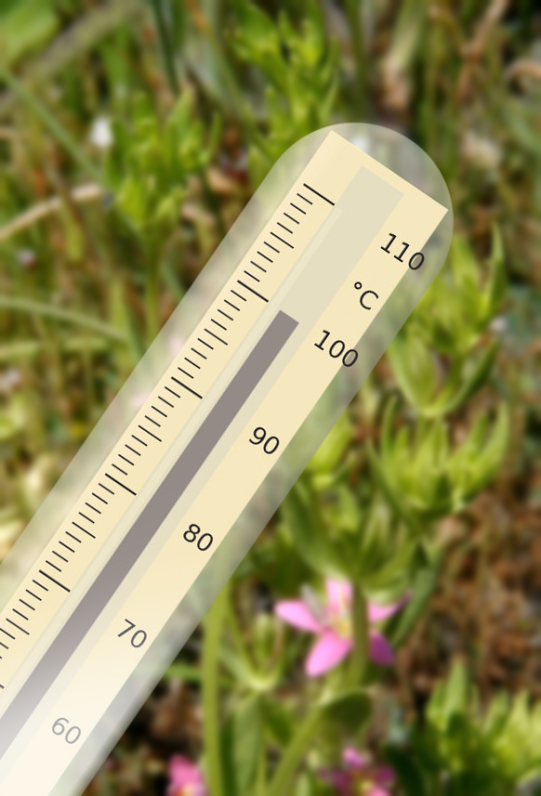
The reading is 100 (°C)
